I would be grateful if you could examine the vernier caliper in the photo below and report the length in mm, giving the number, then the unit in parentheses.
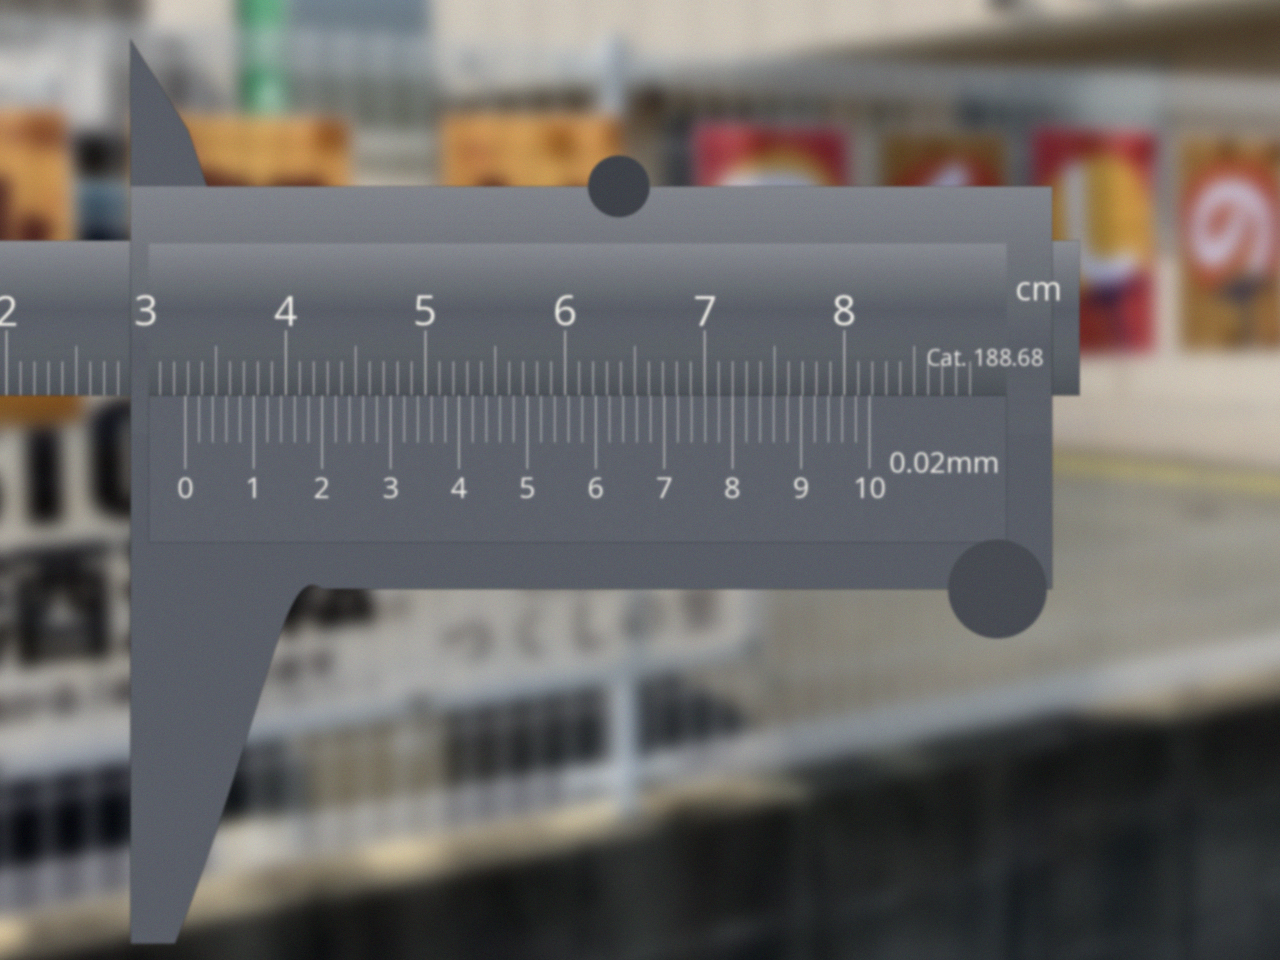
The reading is 32.8 (mm)
